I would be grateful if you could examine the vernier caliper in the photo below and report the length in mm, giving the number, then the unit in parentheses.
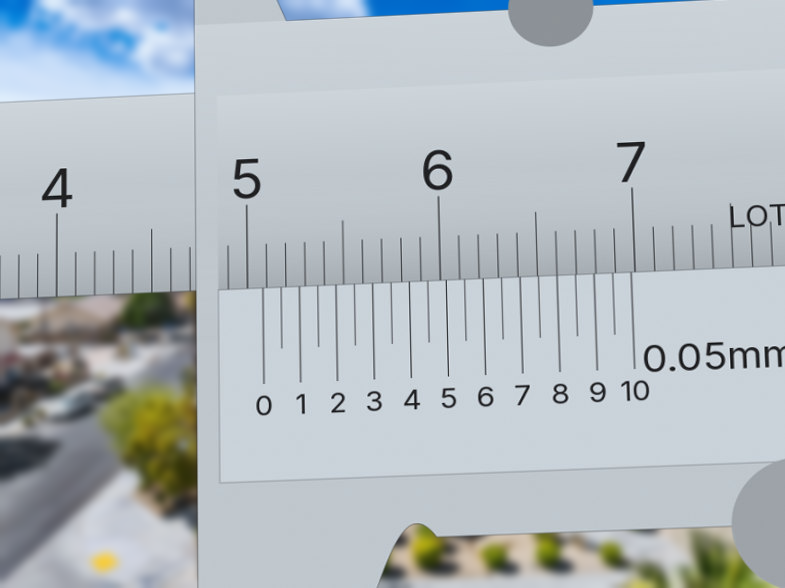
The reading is 50.8 (mm)
